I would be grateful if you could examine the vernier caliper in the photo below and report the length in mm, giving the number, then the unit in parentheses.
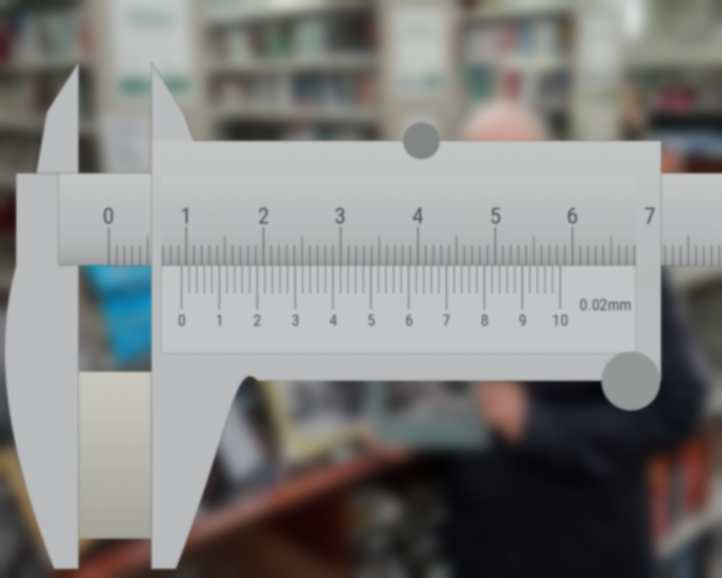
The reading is 9.4 (mm)
